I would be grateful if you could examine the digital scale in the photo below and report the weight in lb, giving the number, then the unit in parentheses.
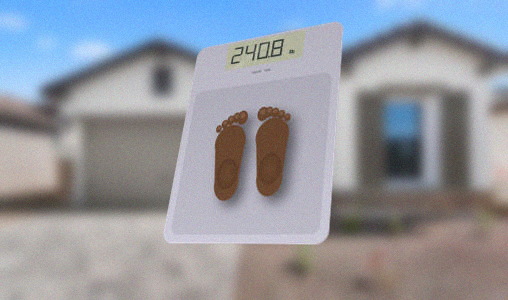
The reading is 240.8 (lb)
